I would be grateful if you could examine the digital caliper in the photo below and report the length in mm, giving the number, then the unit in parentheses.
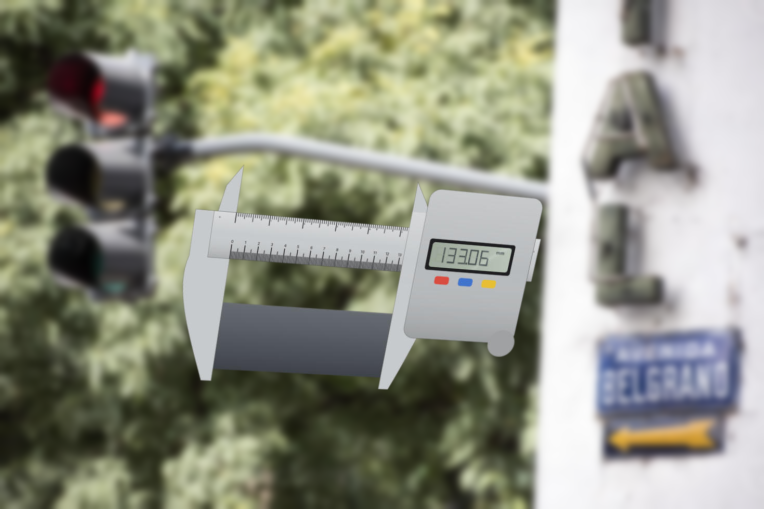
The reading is 133.06 (mm)
